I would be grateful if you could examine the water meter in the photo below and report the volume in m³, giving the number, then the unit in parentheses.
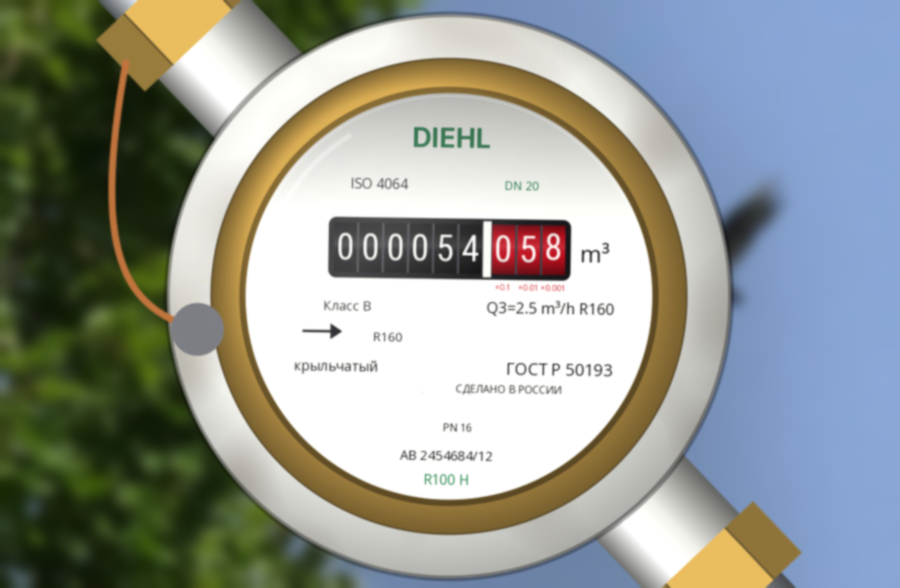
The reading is 54.058 (m³)
